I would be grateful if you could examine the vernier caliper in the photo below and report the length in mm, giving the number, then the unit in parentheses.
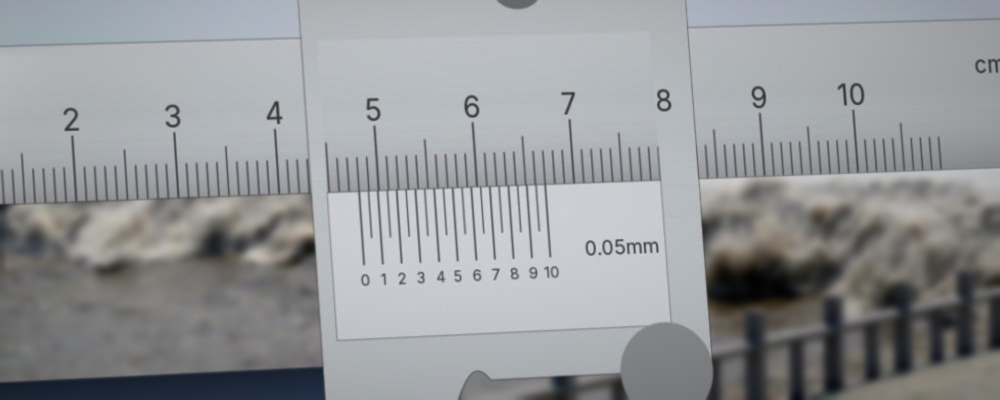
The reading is 48.0 (mm)
